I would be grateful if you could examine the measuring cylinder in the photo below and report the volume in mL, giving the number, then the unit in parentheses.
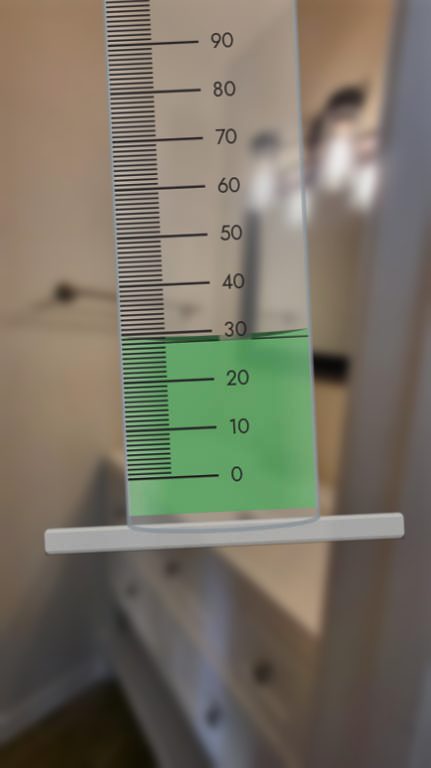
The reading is 28 (mL)
